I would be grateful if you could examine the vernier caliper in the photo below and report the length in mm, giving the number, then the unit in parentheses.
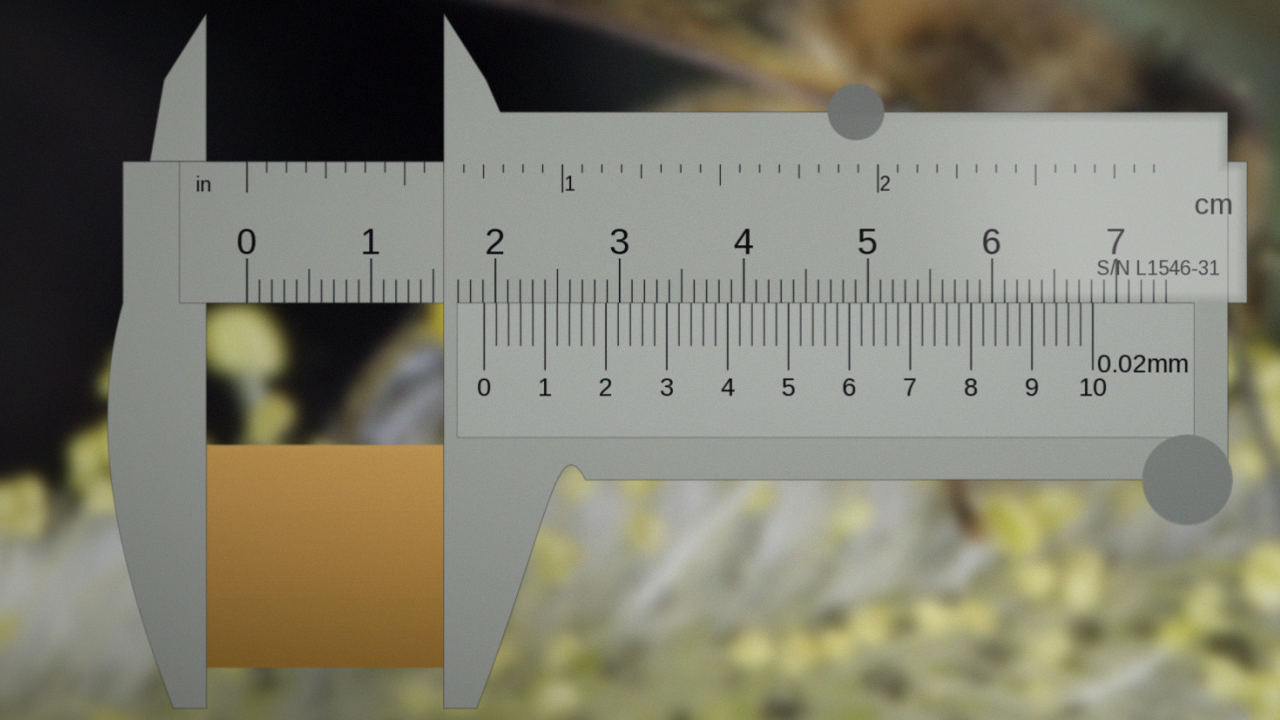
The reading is 19.1 (mm)
